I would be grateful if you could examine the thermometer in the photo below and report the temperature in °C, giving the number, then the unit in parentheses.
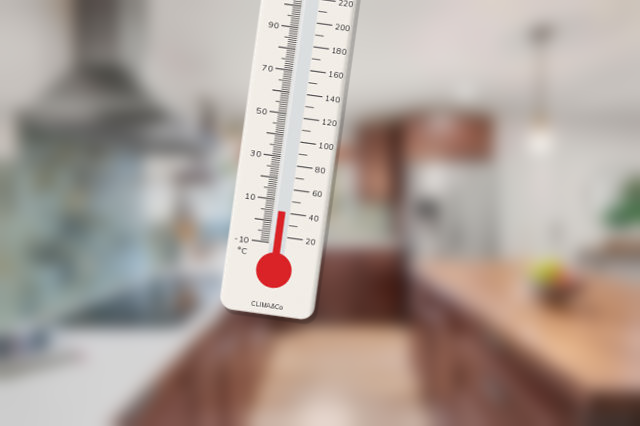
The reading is 5 (°C)
